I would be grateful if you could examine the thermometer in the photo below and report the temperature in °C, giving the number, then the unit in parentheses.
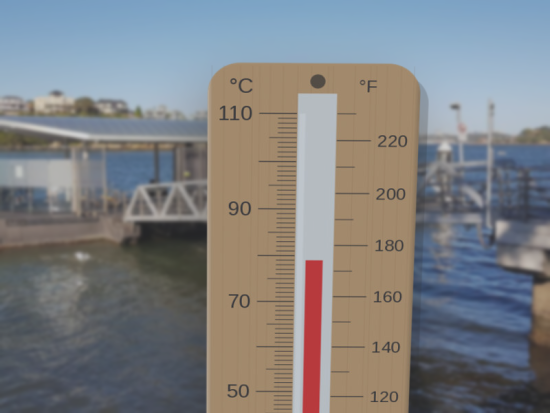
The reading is 79 (°C)
